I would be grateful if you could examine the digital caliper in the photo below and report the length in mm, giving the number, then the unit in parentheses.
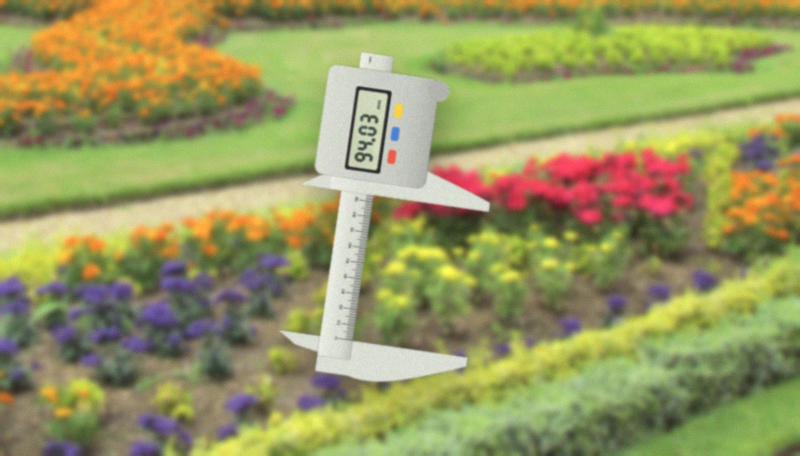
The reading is 94.03 (mm)
